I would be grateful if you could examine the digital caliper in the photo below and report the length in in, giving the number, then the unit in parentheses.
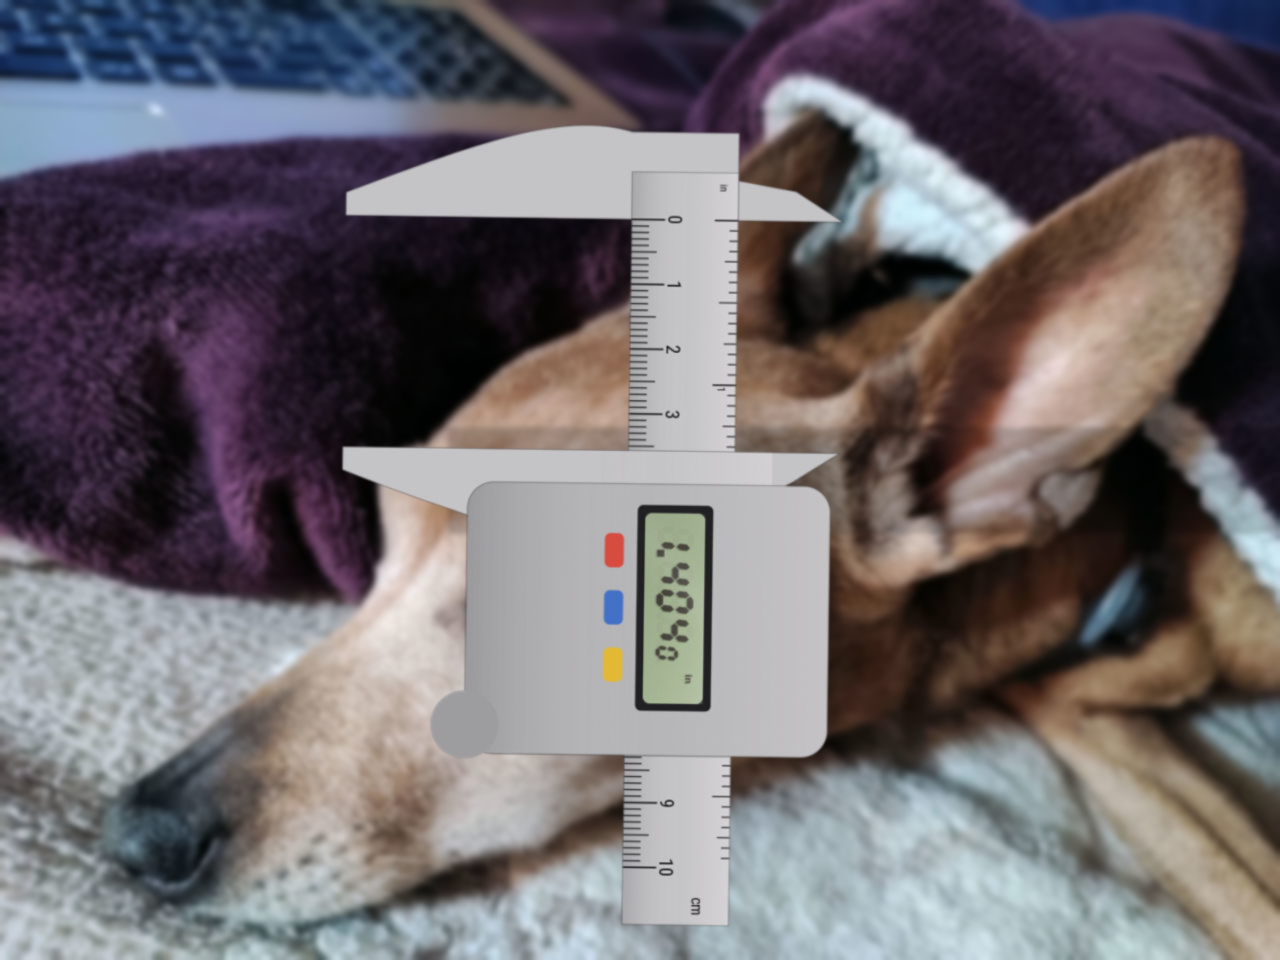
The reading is 1.4040 (in)
